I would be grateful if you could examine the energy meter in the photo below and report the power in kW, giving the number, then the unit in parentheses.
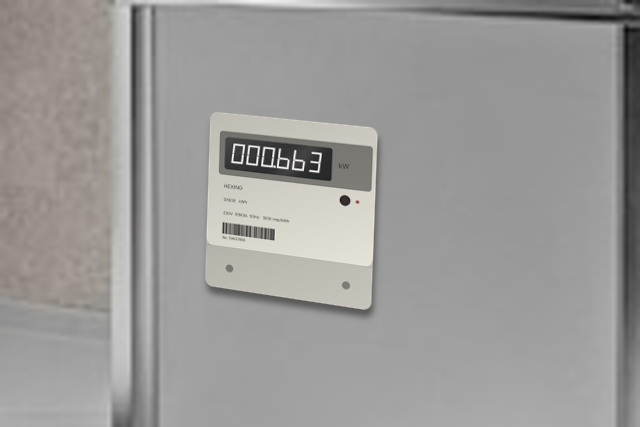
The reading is 0.663 (kW)
